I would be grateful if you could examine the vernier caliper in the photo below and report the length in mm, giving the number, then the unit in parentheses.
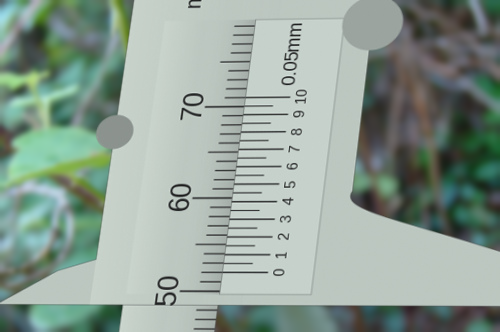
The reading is 52.0 (mm)
